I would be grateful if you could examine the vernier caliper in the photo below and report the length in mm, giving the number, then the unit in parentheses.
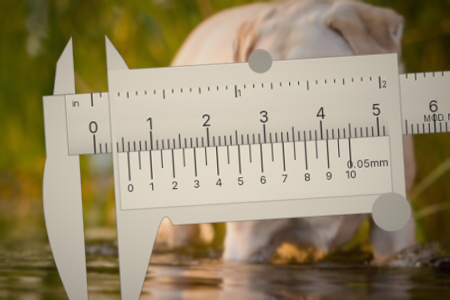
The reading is 5.8 (mm)
